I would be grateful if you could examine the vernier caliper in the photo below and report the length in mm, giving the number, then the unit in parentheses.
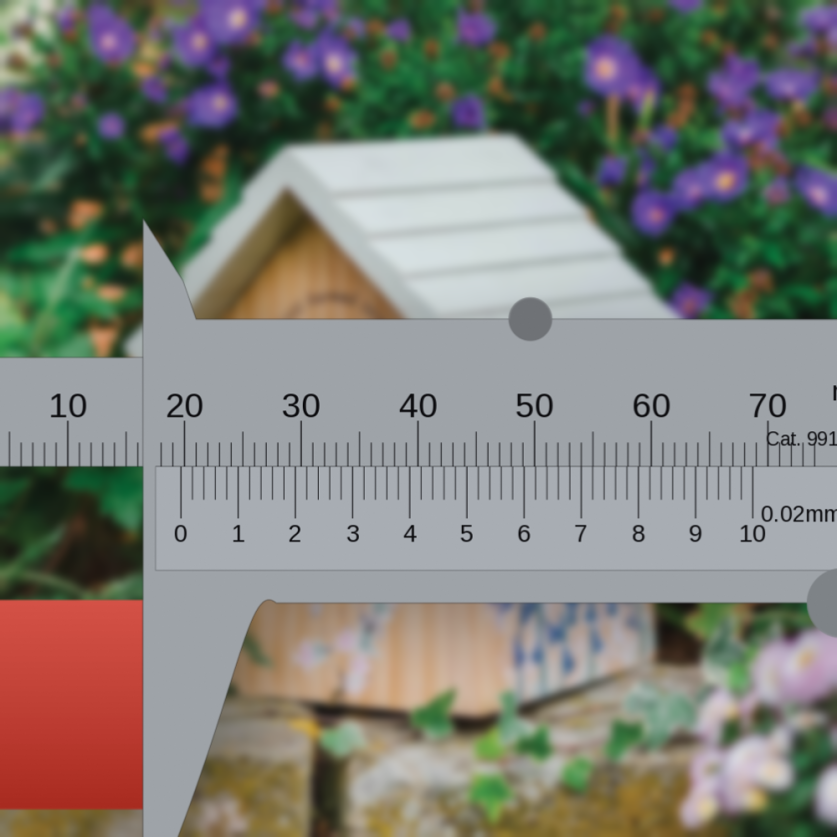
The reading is 19.7 (mm)
